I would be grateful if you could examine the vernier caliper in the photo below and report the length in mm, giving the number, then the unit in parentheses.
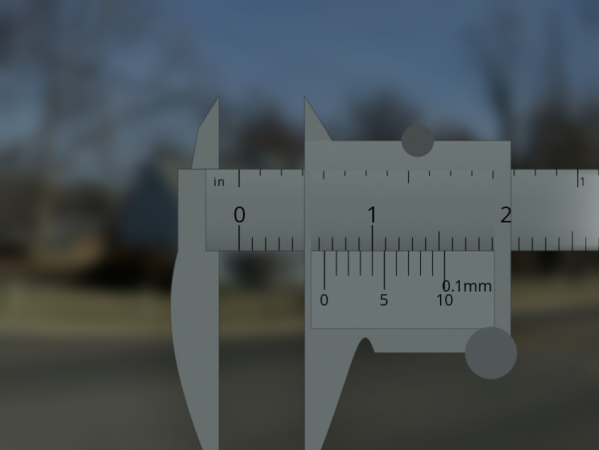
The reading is 6.4 (mm)
